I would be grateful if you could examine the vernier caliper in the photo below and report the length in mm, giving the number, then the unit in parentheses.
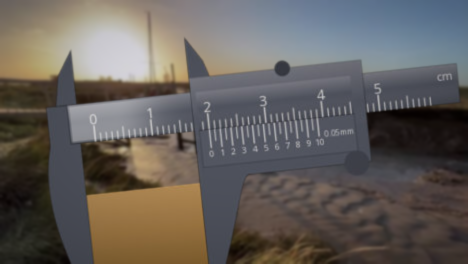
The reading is 20.0 (mm)
